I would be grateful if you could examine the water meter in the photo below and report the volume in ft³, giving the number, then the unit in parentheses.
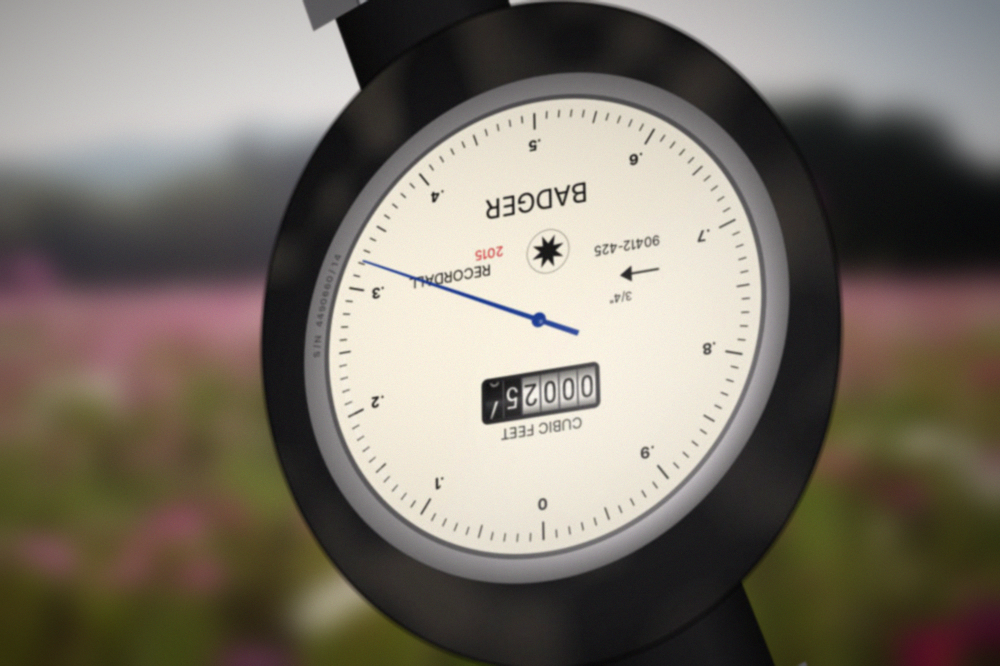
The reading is 257.32 (ft³)
